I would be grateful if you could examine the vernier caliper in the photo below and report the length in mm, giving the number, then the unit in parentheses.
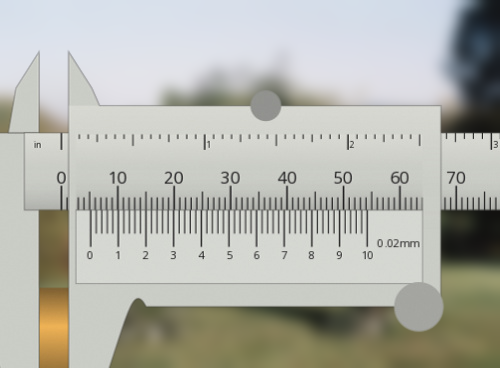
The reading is 5.2 (mm)
